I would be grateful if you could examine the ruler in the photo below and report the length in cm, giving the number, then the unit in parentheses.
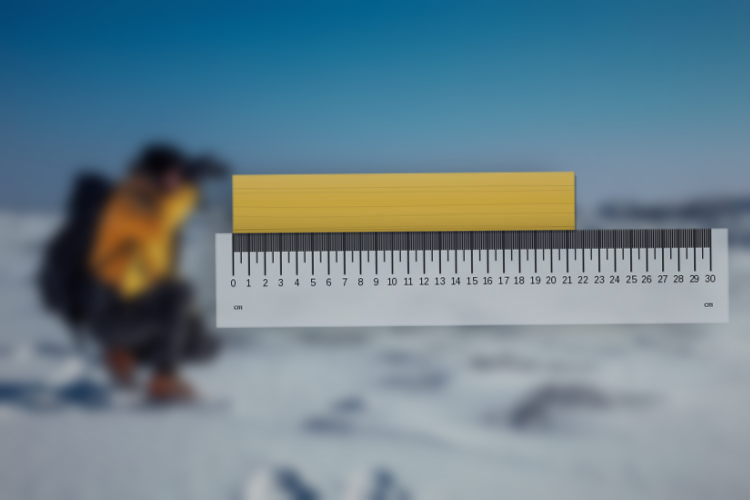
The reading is 21.5 (cm)
